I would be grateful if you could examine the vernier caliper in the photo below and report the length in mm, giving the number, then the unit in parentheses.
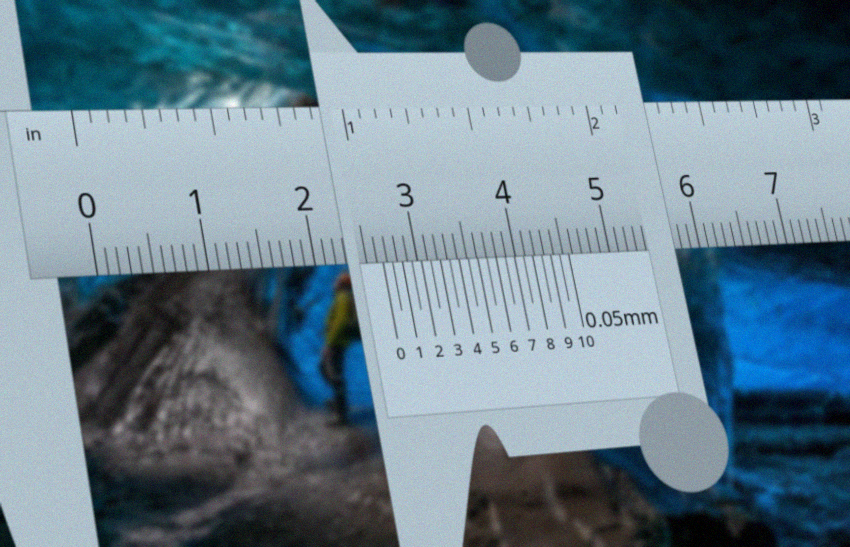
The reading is 26.6 (mm)
